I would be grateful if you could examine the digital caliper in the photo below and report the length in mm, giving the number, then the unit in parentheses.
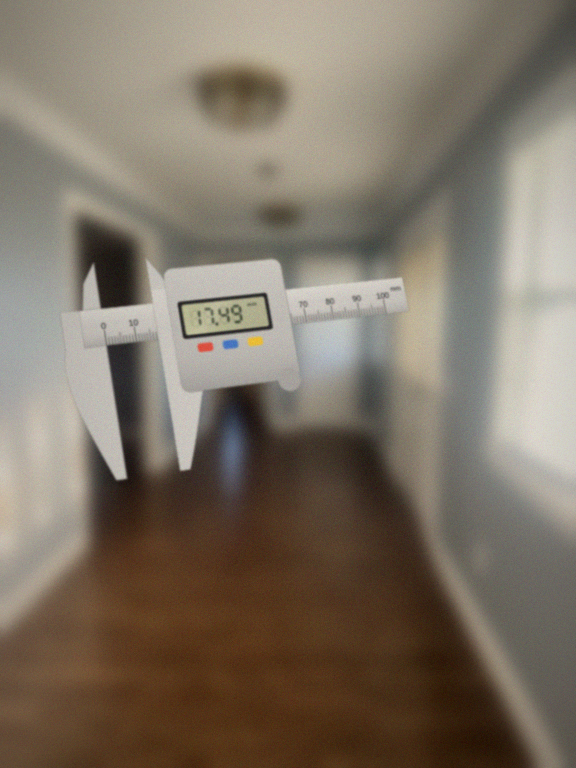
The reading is 17.49 (mm)
